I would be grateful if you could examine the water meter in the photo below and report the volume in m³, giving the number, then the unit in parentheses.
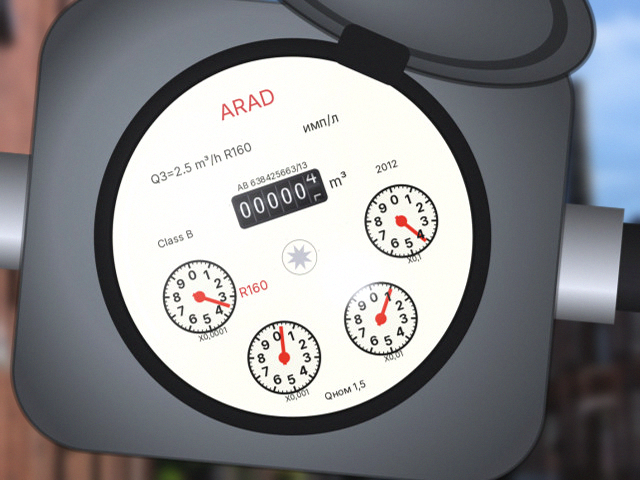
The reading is 4.4103 (m³)
